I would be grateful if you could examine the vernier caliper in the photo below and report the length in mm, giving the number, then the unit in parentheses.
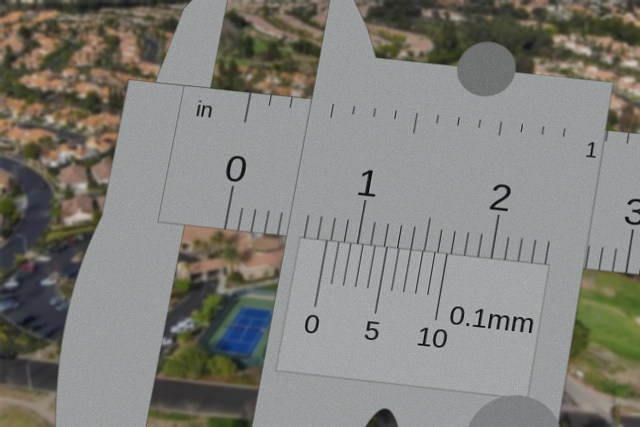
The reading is 7.7 (mm)
